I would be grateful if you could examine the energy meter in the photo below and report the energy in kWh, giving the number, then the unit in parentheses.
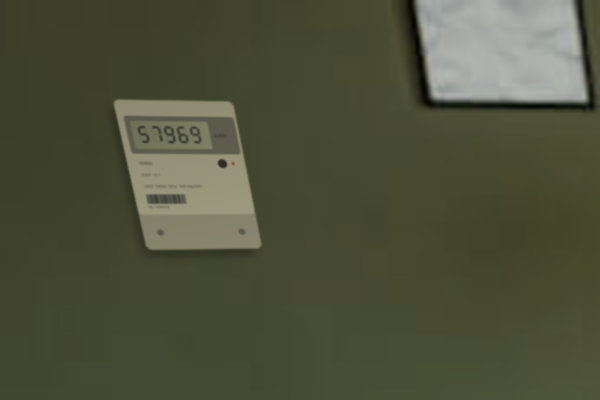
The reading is 57969 (kWh)
